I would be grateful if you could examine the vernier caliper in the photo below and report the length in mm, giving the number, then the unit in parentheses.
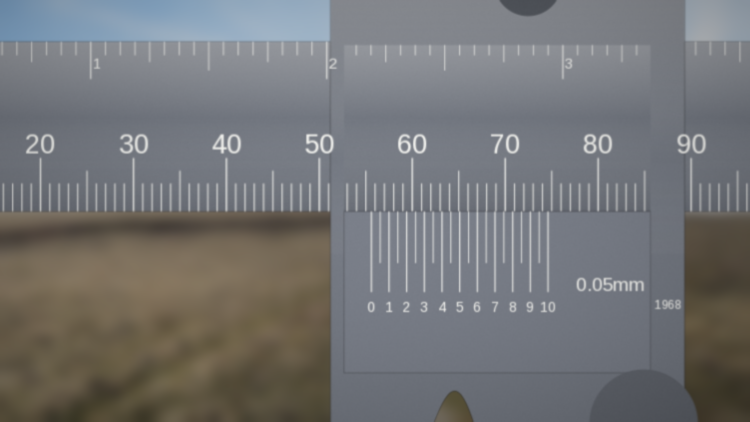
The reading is 55.6 (mm)
